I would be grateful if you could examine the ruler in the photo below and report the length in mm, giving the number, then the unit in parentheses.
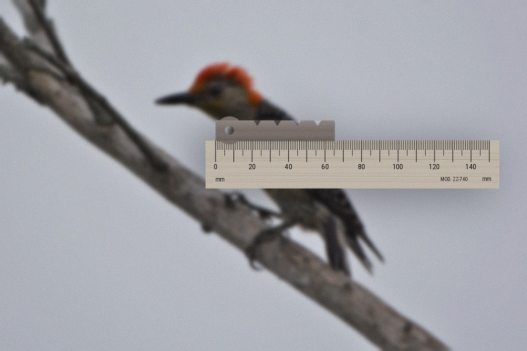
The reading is 65 (mm)
